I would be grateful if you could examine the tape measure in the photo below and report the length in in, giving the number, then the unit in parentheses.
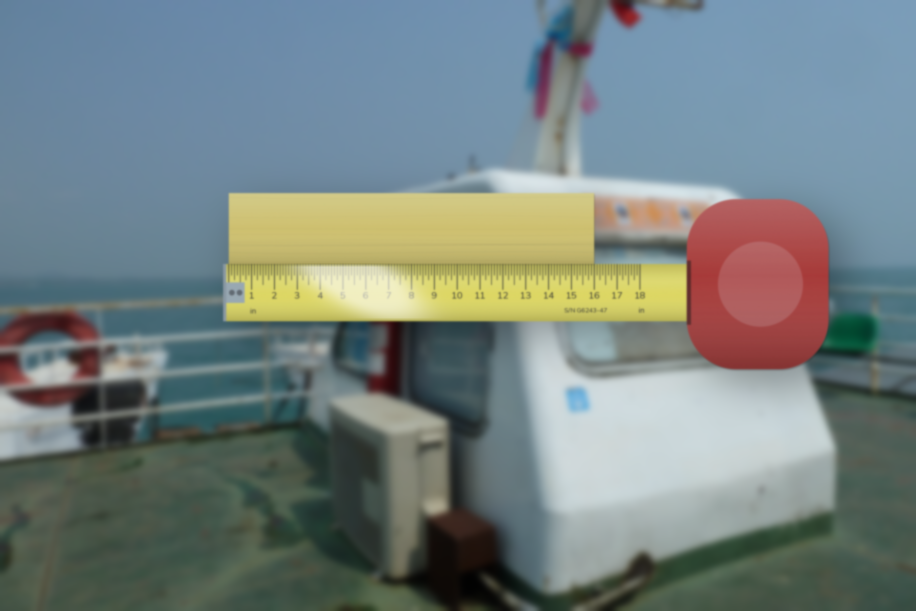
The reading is 16 (in)
